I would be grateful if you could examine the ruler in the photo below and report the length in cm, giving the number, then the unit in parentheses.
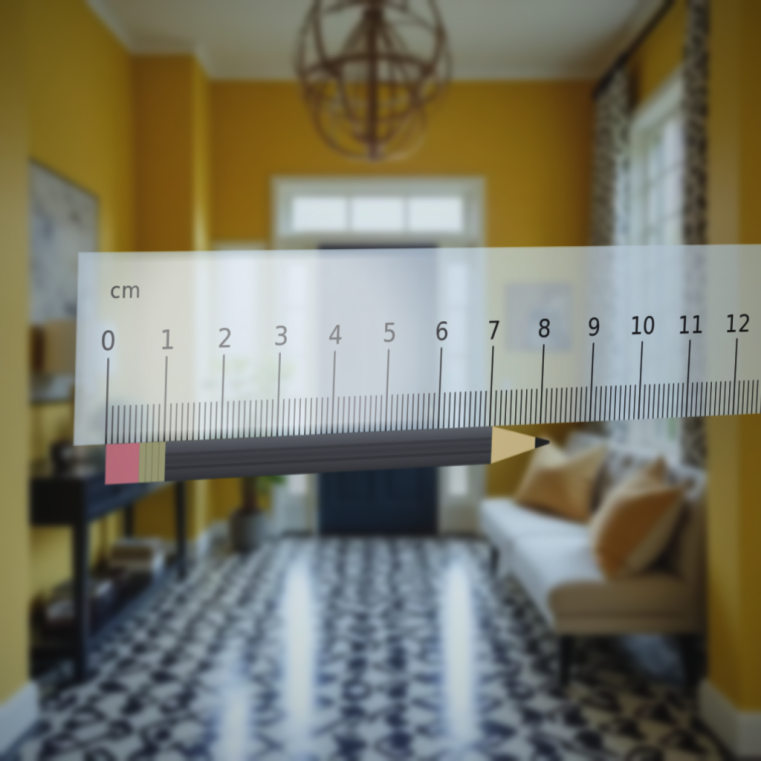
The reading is 8.2 (cm)
